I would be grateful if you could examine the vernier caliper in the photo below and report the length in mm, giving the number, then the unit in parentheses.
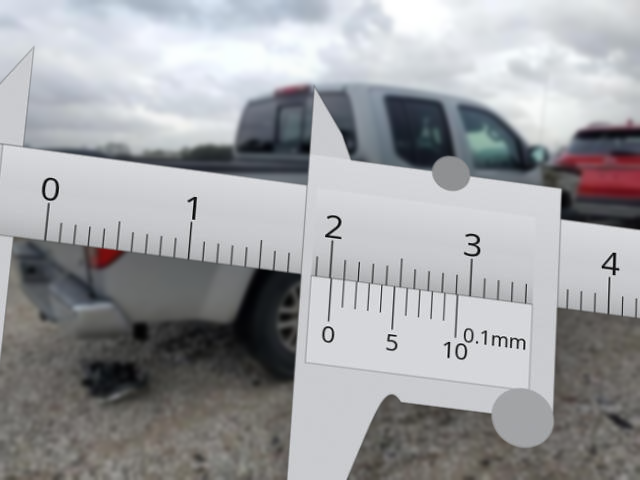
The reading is 20.1 (mm)
